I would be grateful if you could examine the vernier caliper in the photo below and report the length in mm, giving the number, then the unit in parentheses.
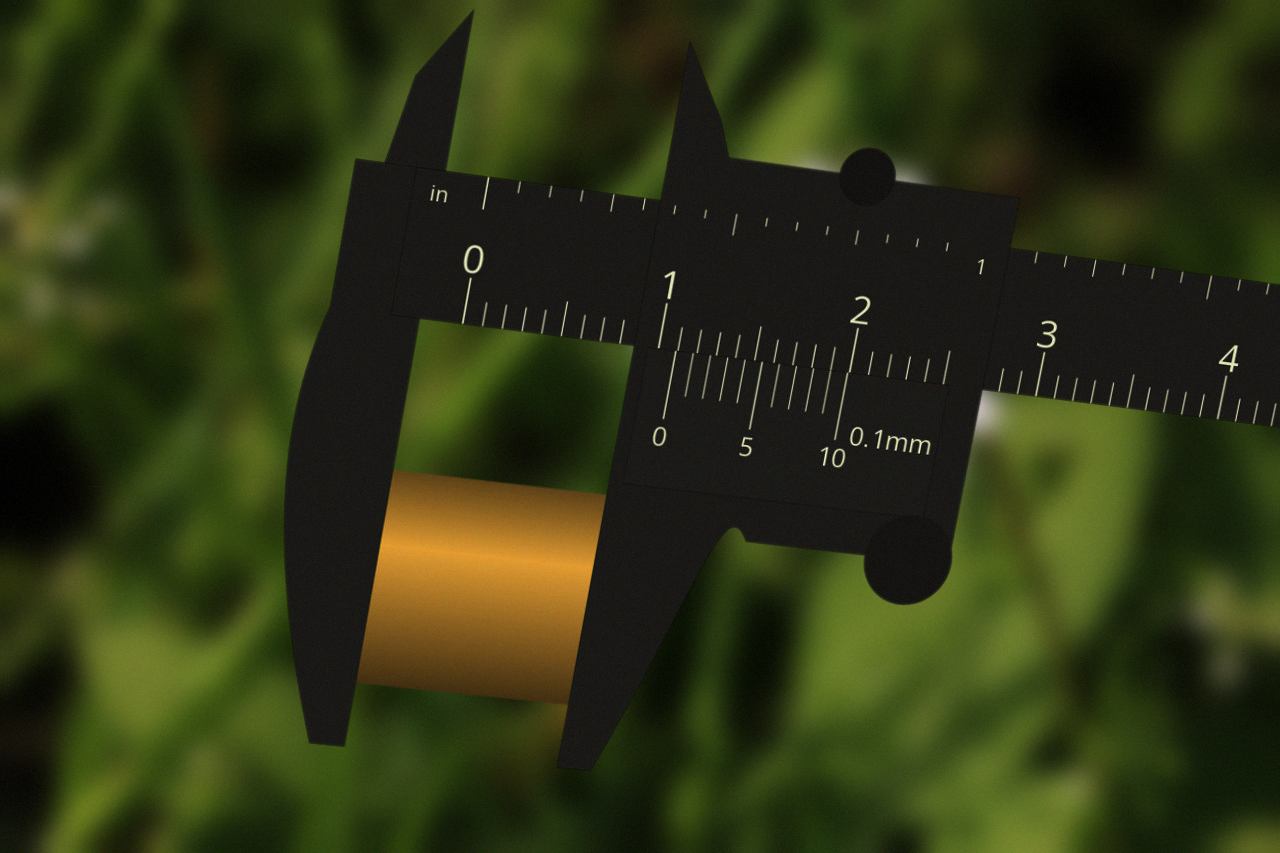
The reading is 10.9 (mm)
